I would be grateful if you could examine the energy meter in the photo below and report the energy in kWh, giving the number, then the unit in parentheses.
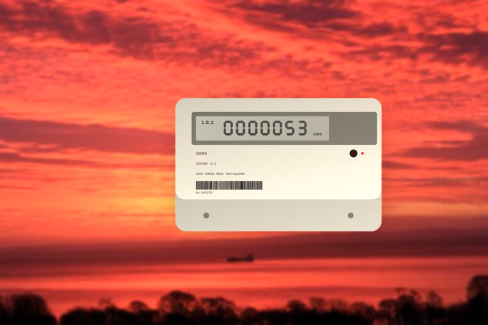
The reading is 53 (kWh)
